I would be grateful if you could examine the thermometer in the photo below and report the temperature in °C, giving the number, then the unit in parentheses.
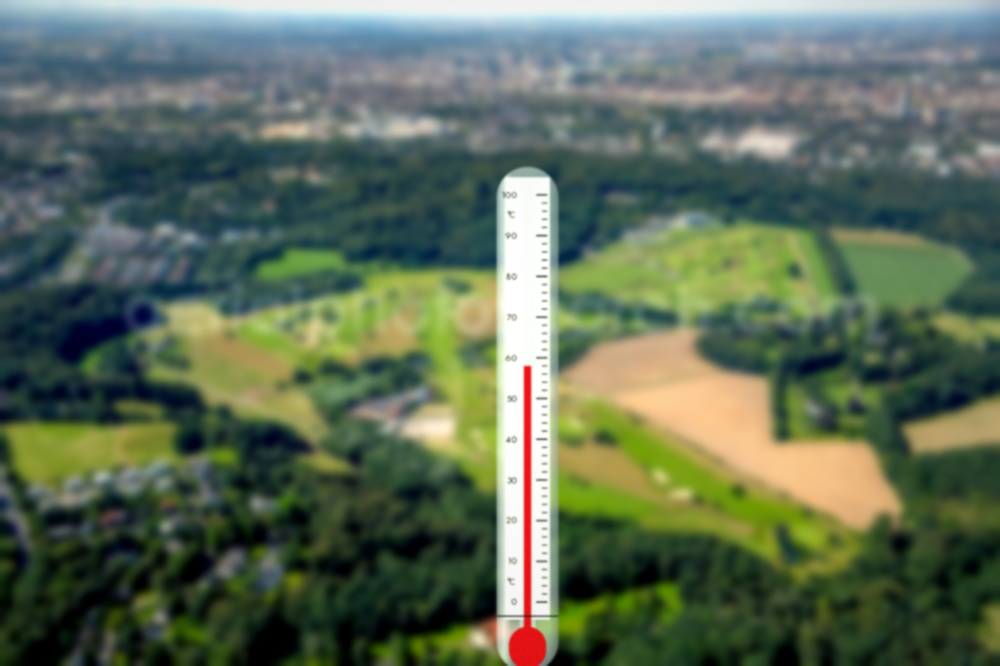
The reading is 58 (°C)
